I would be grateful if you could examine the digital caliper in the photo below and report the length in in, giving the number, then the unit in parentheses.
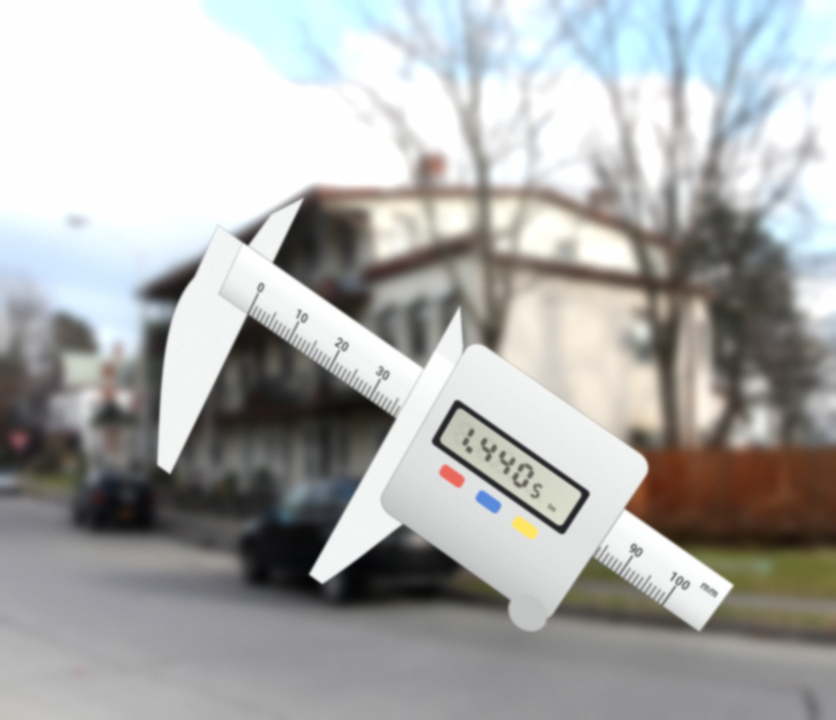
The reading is 1.4405 (in)
